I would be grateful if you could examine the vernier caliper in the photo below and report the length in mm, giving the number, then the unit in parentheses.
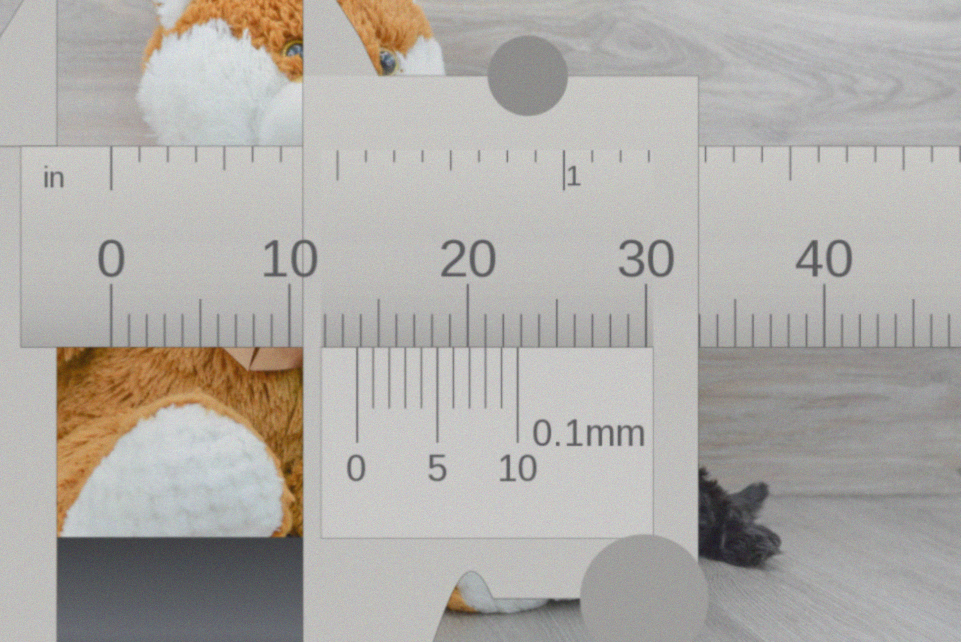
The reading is 13.8 (mm)
